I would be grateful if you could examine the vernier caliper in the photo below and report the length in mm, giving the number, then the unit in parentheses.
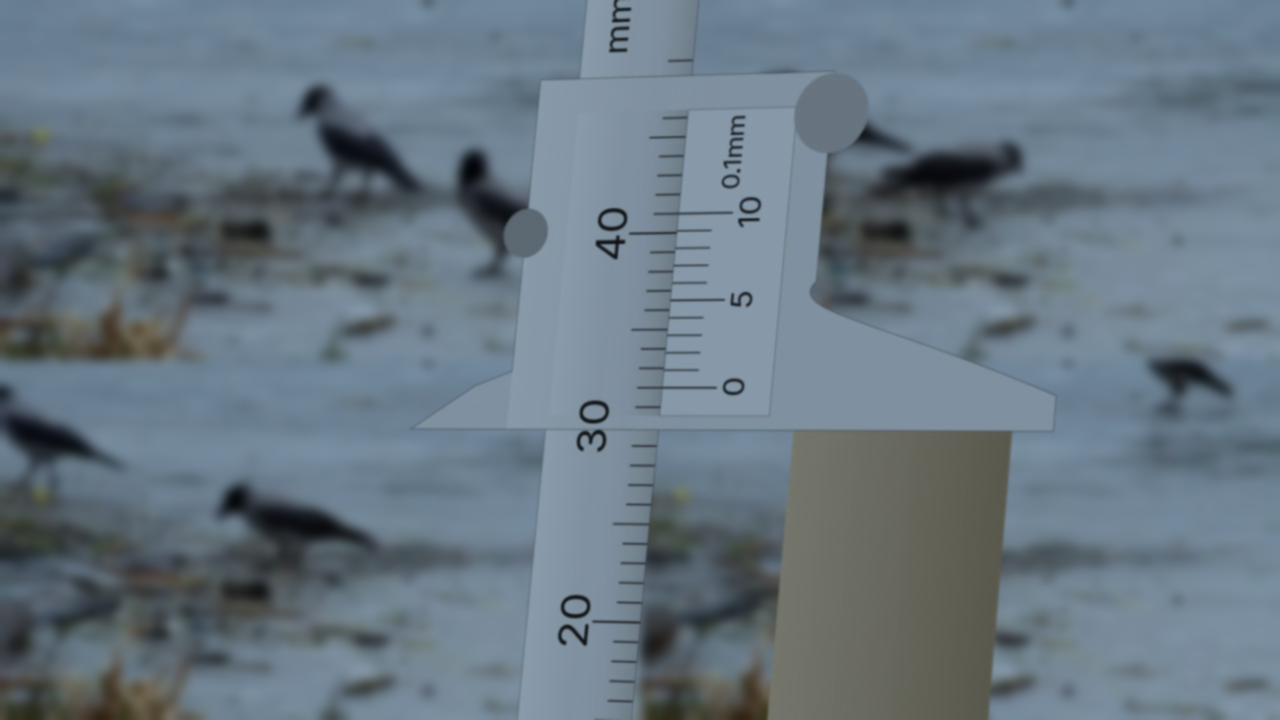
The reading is 32.0 (mm)
